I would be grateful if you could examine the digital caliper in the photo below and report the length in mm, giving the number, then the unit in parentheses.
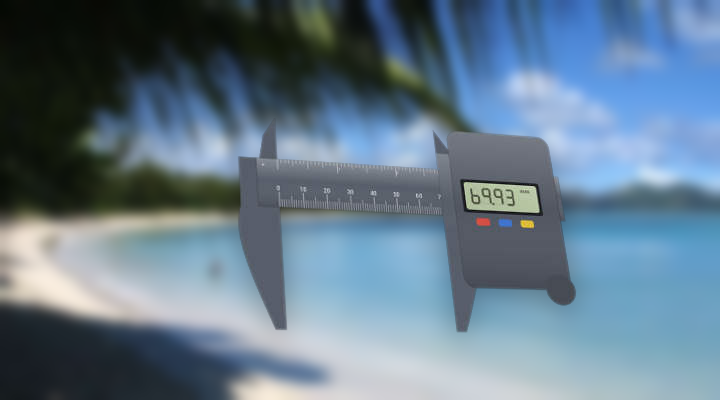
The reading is 69.93 (mm)
